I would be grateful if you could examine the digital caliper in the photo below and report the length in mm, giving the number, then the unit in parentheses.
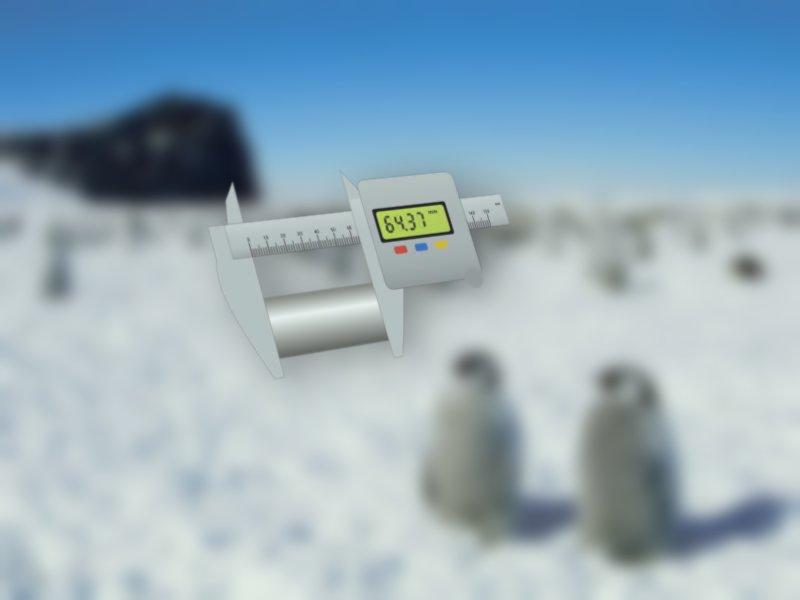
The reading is 64.37 (mm)
